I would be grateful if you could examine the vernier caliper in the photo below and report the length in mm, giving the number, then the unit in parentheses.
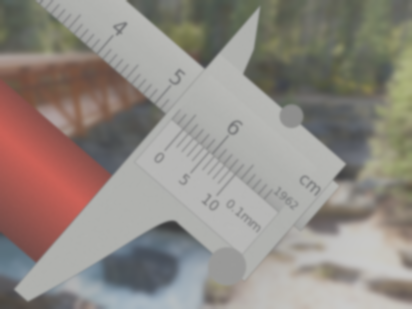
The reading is 55.0 (mm)
